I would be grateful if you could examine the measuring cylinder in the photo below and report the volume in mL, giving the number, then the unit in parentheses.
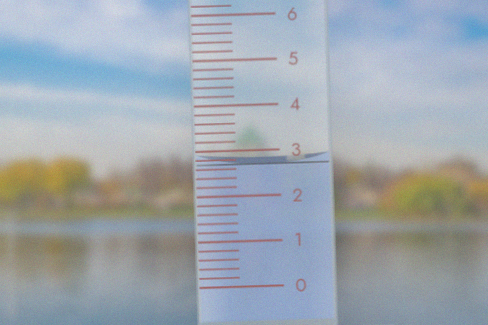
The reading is 2.7 (mL)
